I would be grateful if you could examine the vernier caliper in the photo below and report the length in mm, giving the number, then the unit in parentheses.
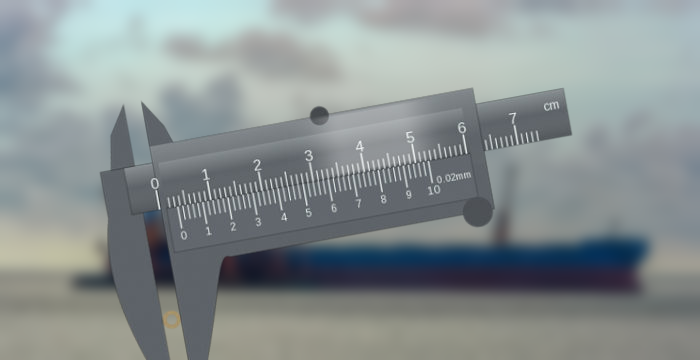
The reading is 3.5 (mm)
